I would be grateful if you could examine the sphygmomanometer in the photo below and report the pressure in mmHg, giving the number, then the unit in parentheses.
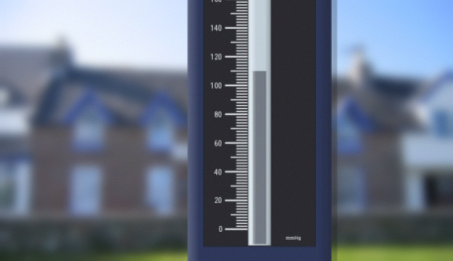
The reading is 110 (mmHg)
